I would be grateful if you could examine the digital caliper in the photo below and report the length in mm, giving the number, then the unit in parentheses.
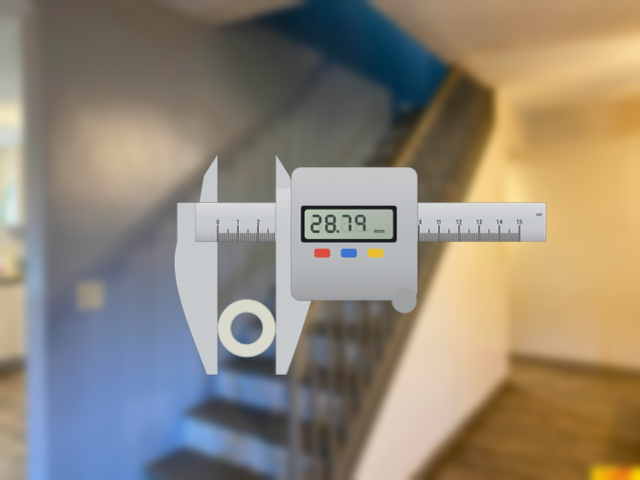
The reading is 28.79 (mm)
